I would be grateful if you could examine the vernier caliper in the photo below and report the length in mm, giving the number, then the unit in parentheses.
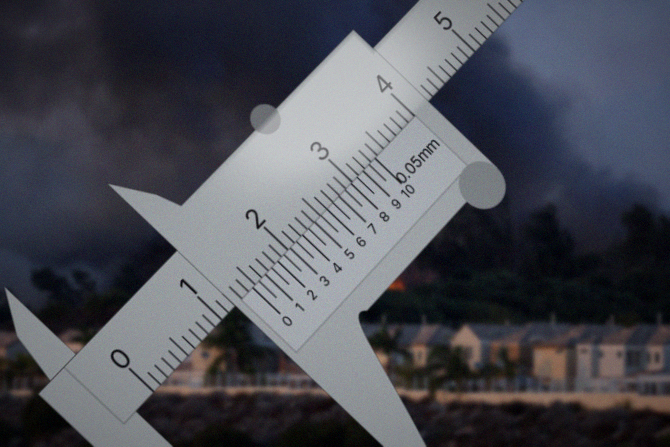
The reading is 14.6 (mm)
